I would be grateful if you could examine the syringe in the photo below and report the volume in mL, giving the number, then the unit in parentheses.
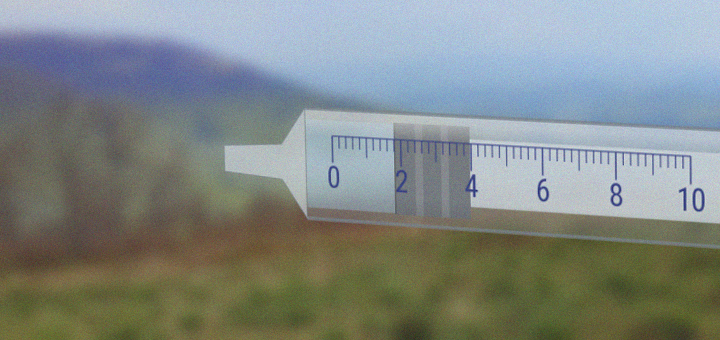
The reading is 1.8 (mL)
